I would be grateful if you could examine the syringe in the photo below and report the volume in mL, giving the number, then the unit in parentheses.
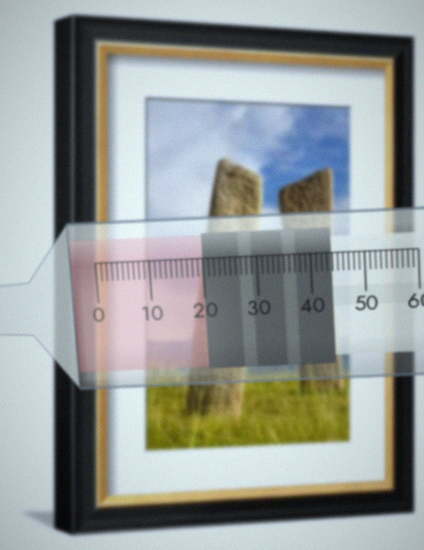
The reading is 20 (mL)
